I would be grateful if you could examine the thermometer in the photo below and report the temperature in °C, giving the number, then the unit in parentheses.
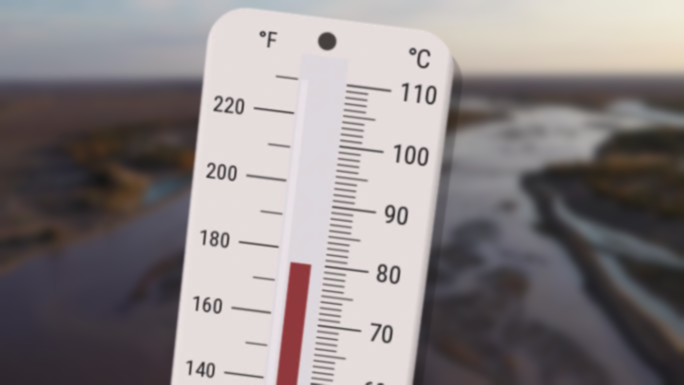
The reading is 80 (°C)
